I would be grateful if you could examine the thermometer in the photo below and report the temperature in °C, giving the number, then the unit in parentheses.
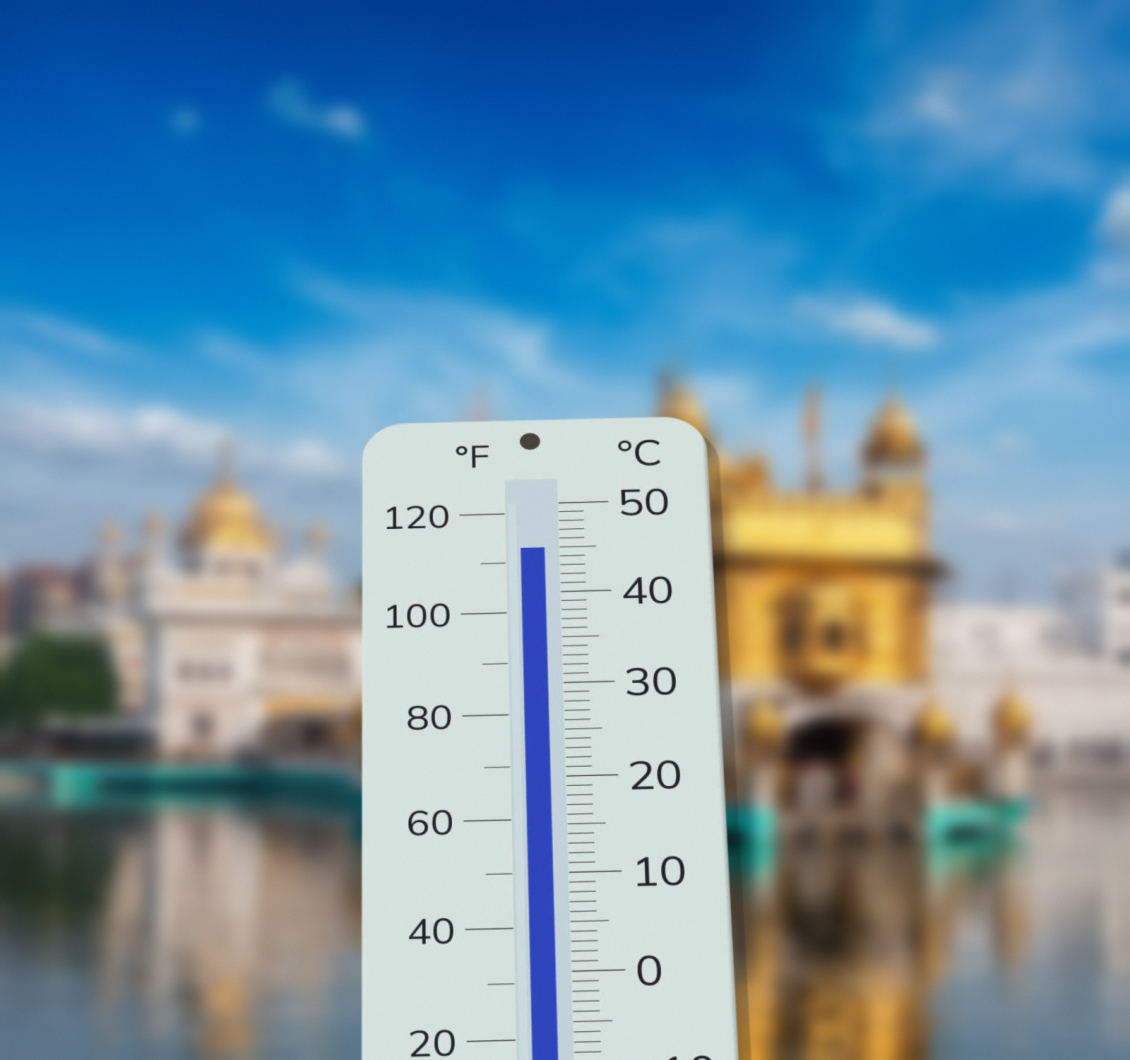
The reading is 45 (°C)
